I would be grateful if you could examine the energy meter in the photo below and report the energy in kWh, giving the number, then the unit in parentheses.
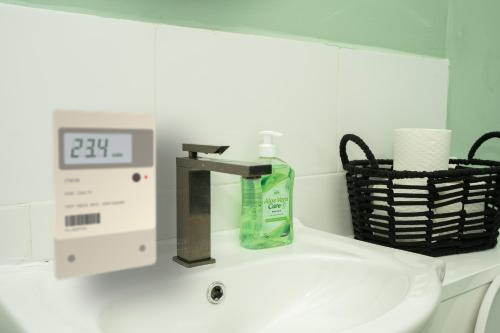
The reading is 23.4 (kWh)
